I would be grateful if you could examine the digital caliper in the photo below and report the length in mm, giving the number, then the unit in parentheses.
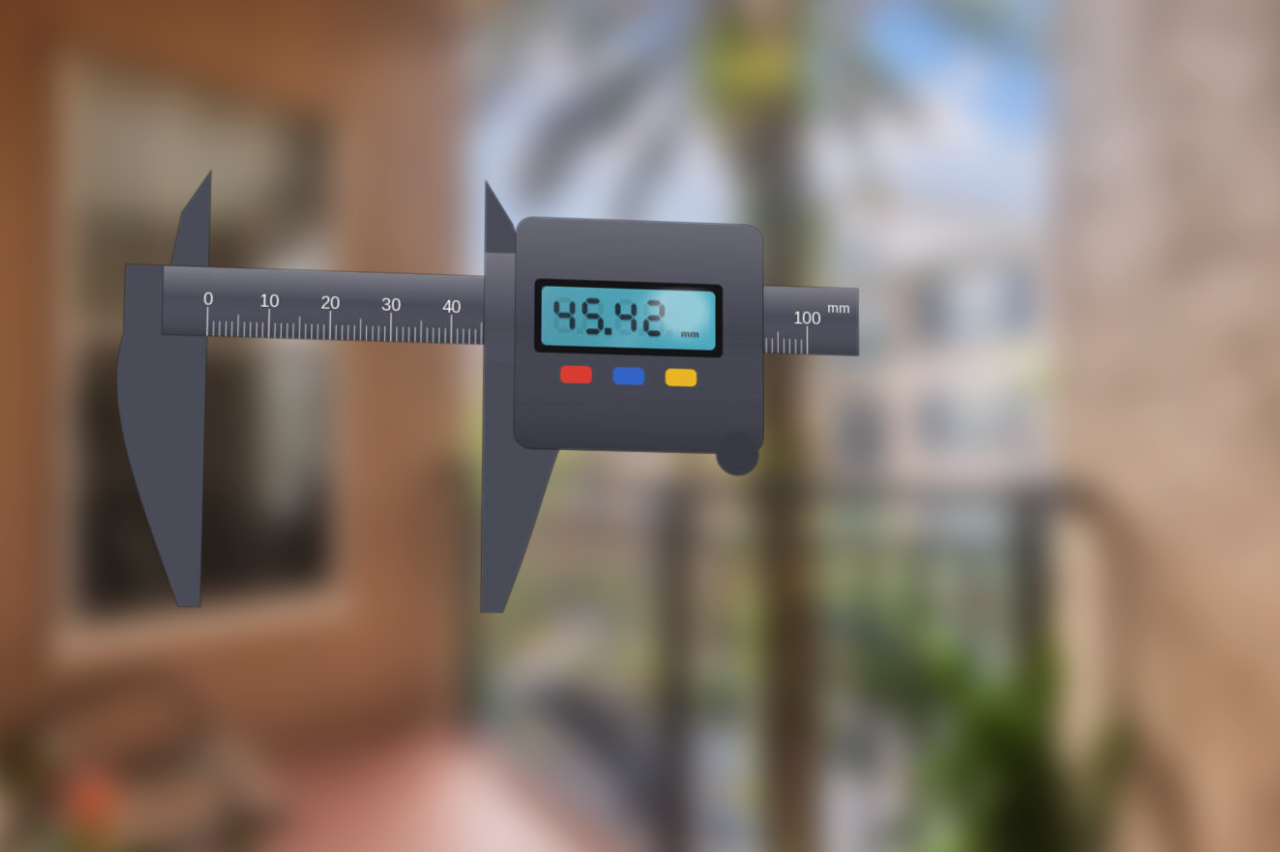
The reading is 45.42 (mm)
